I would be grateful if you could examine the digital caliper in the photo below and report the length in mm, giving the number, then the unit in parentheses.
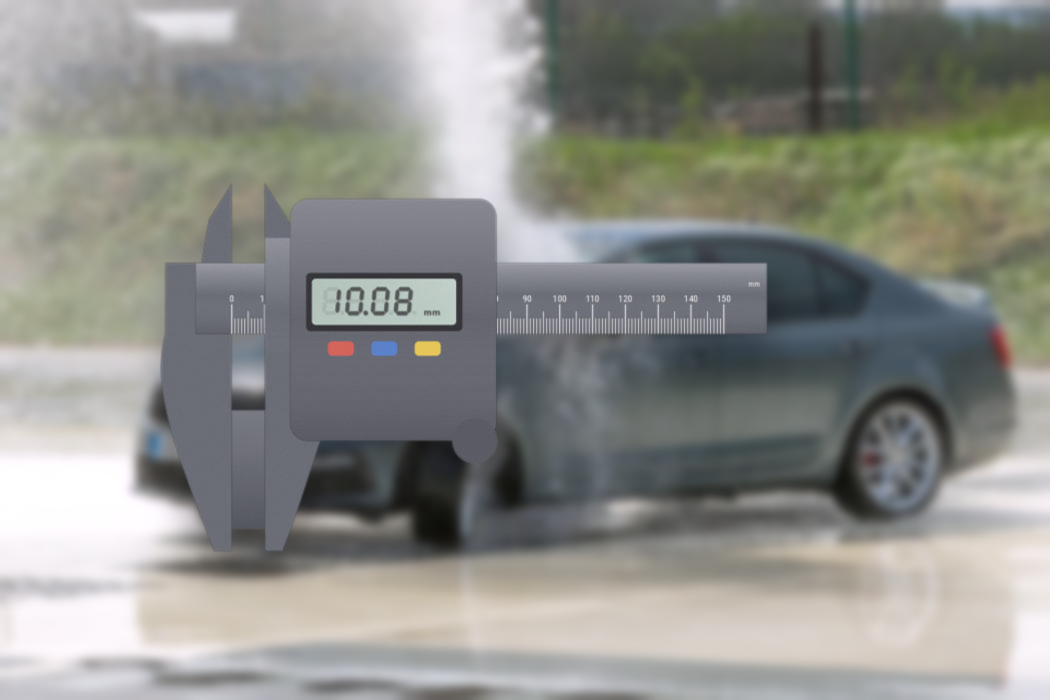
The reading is 10.08 (mm)
